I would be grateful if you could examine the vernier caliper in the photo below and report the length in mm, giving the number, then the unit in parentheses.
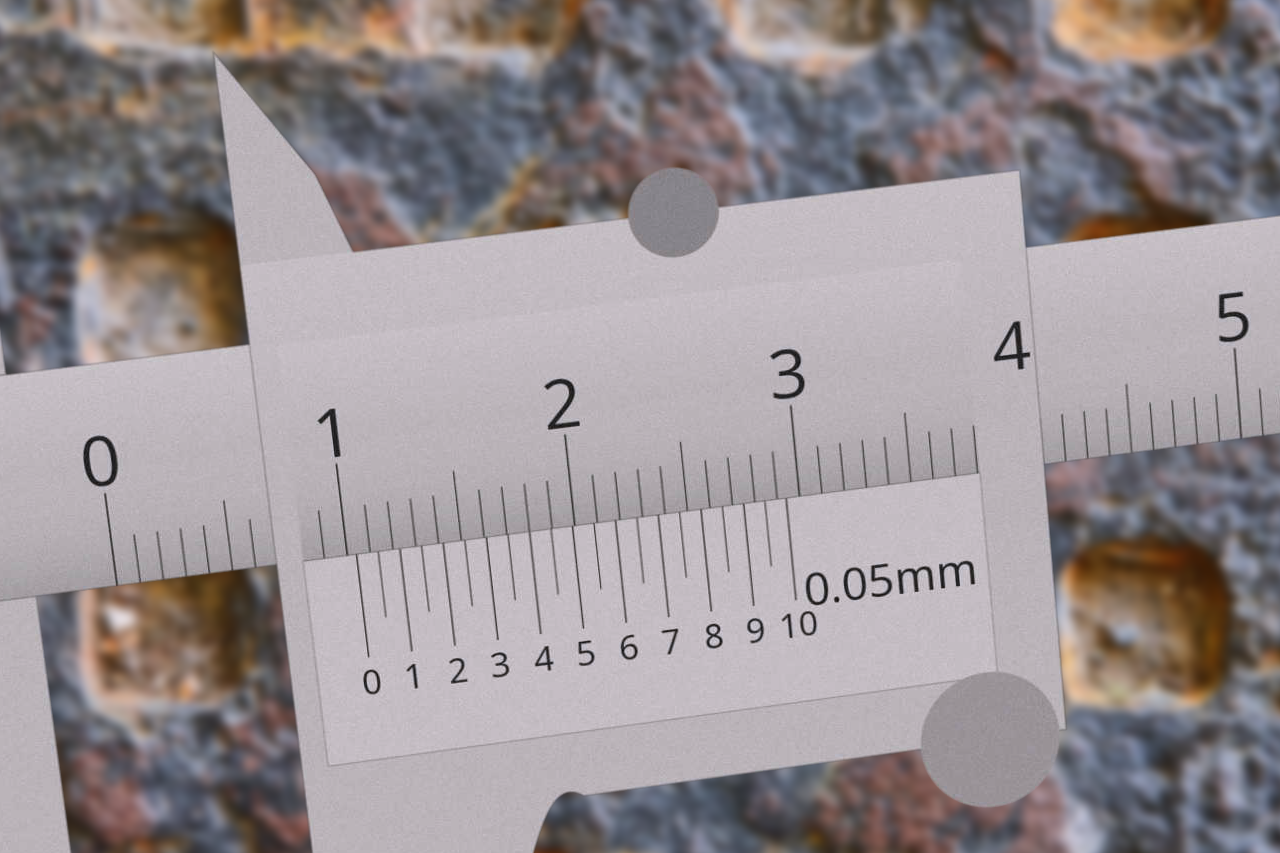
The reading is 10.4 (mm)
